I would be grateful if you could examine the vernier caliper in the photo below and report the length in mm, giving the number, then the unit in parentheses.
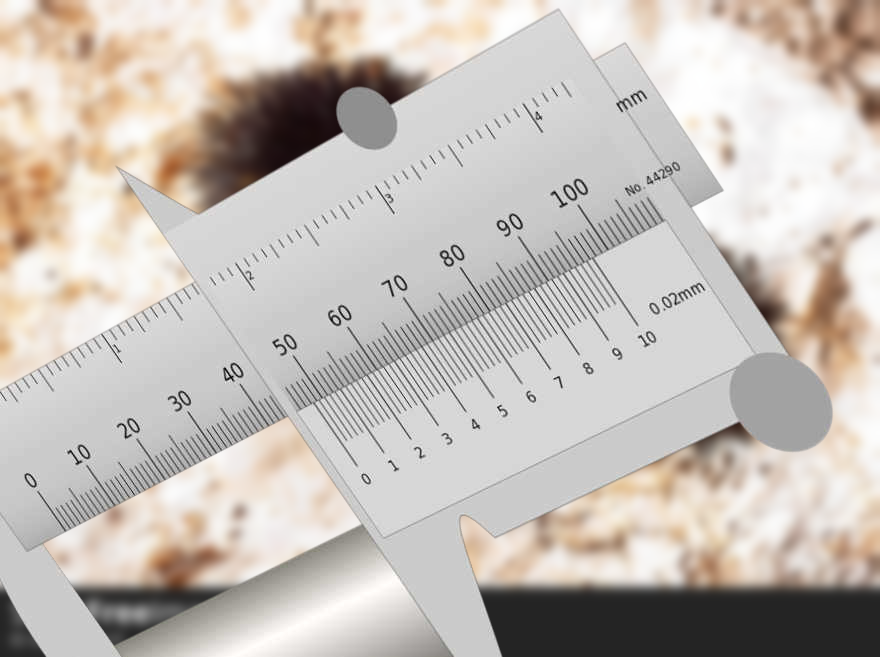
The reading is 48.4 (mm)
